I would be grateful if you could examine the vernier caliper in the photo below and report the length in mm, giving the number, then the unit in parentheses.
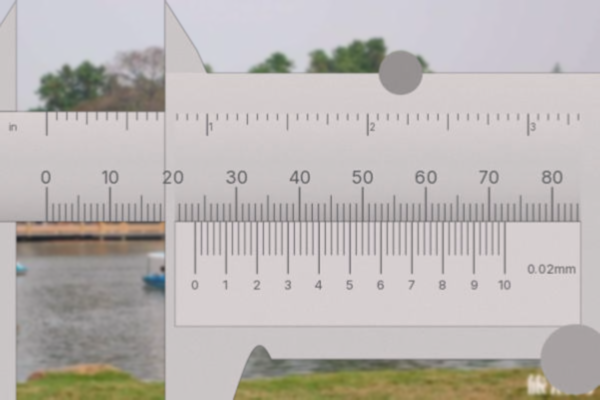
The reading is 23.5 (mm)
